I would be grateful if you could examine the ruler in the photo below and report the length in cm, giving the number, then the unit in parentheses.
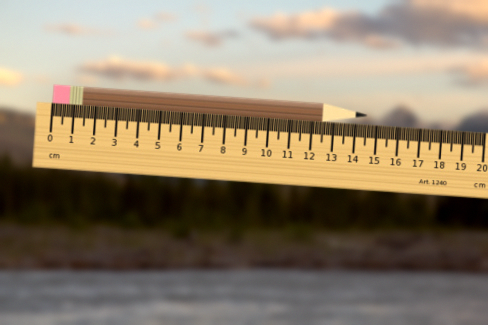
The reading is 14.5 (cm)
